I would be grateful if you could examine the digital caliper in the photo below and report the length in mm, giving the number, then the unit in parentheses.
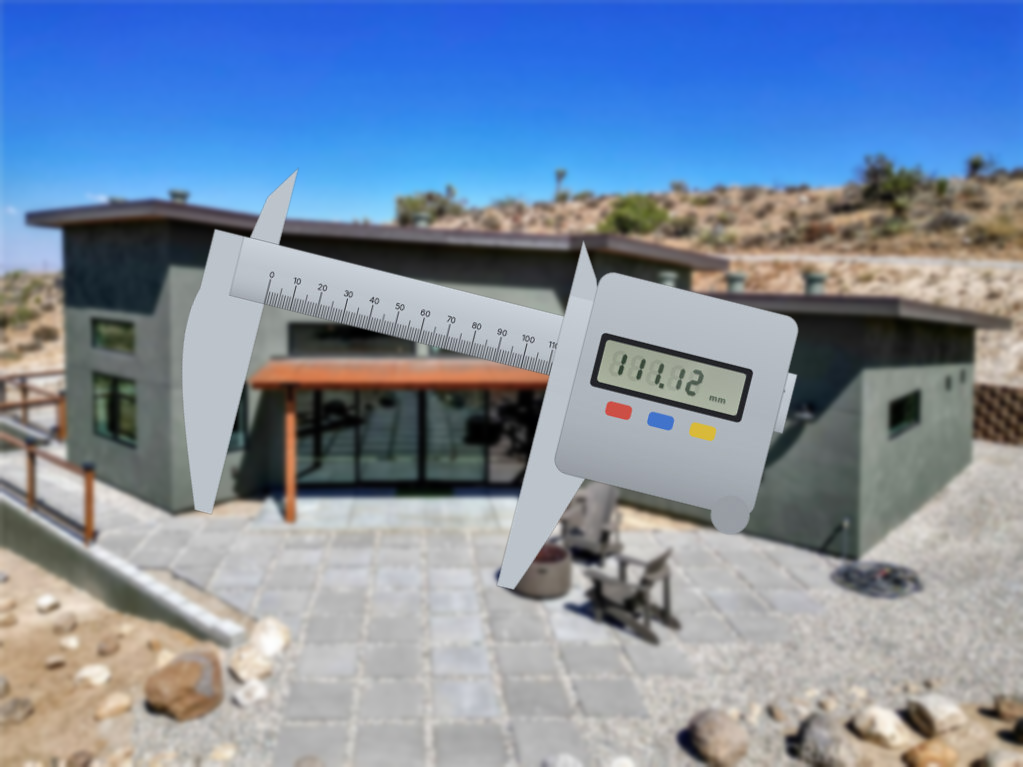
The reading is 111.12 (mm)
